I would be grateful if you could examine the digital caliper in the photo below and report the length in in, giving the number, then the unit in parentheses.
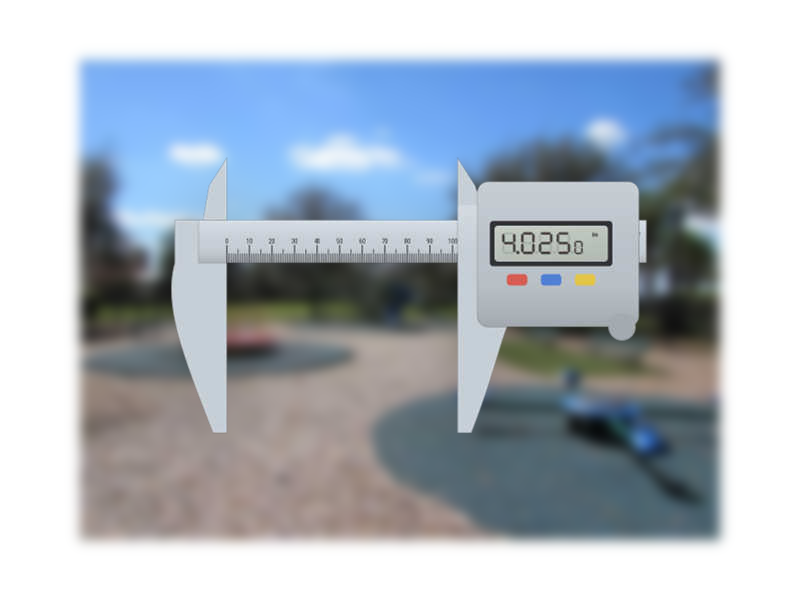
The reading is 4.0250 (in)
